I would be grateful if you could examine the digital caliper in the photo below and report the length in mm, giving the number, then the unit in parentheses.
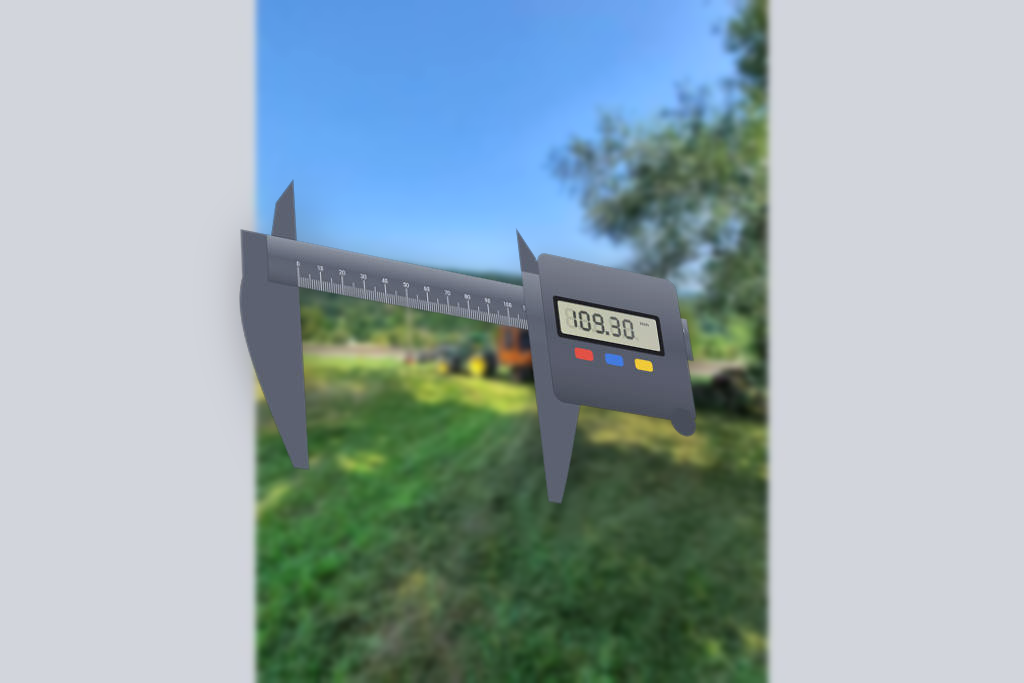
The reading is 109.30 (mm)
